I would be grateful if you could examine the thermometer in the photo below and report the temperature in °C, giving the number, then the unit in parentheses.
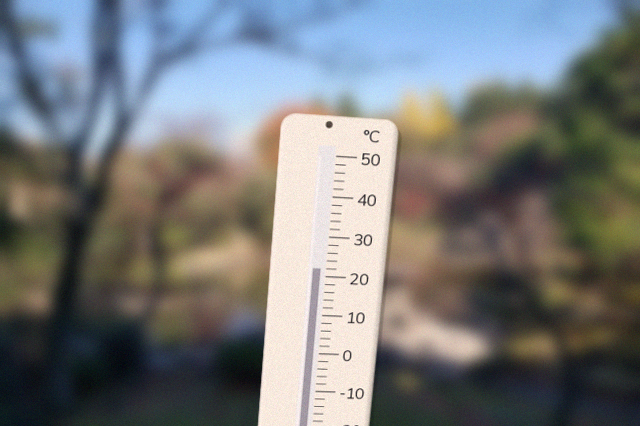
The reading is 22 (°C)
